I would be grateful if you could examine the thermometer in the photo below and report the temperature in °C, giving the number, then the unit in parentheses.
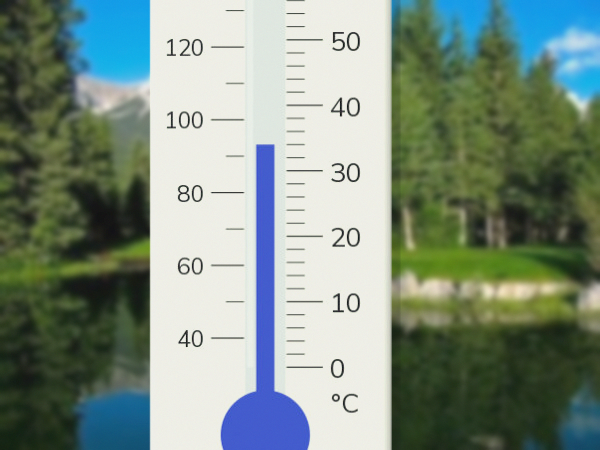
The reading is 34 (°C)
